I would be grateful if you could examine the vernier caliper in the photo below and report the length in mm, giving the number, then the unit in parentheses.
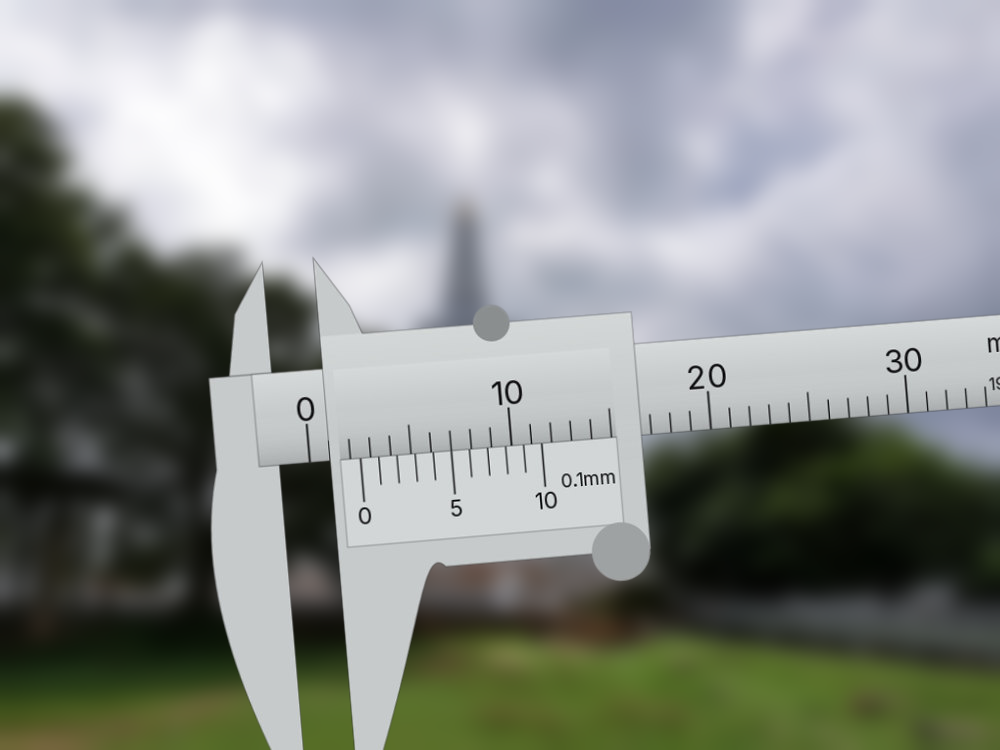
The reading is 2.5 (mm)
